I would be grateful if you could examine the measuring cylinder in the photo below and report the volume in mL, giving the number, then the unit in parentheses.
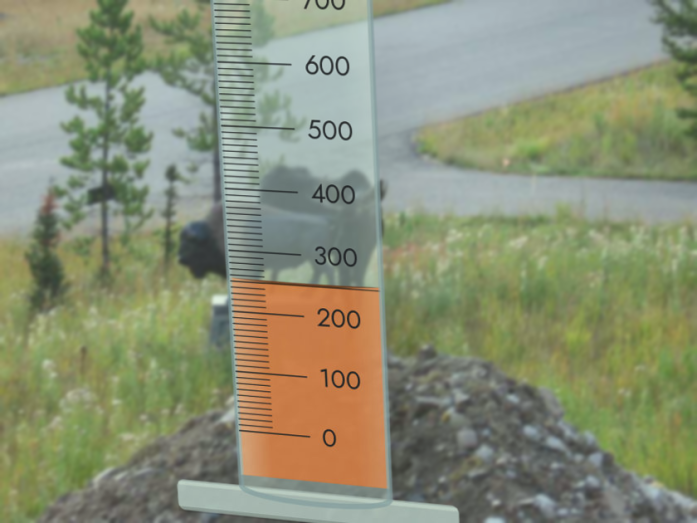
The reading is 250 (mL)
